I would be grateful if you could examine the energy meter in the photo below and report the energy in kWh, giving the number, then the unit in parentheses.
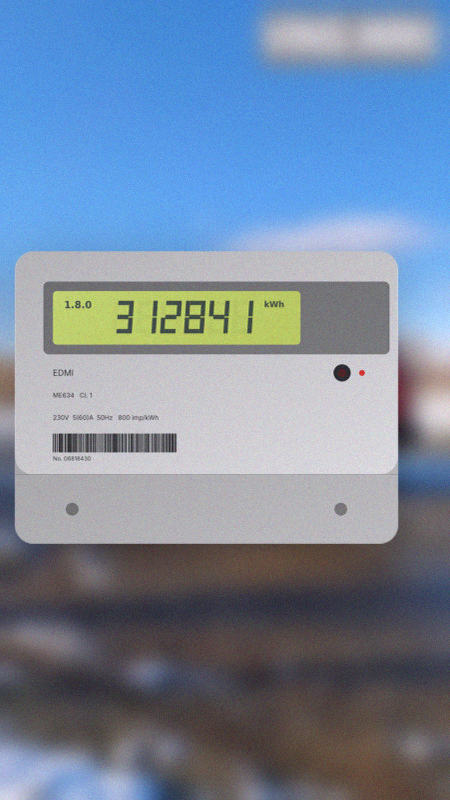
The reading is 312841 (kWh)
